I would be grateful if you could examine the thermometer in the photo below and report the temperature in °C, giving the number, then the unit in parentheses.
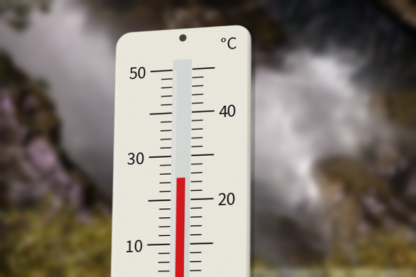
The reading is 25 (°C)
